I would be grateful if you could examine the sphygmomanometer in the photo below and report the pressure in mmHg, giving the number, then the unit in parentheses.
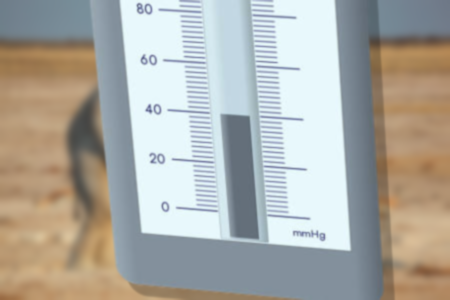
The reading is 40 (mmHg)
